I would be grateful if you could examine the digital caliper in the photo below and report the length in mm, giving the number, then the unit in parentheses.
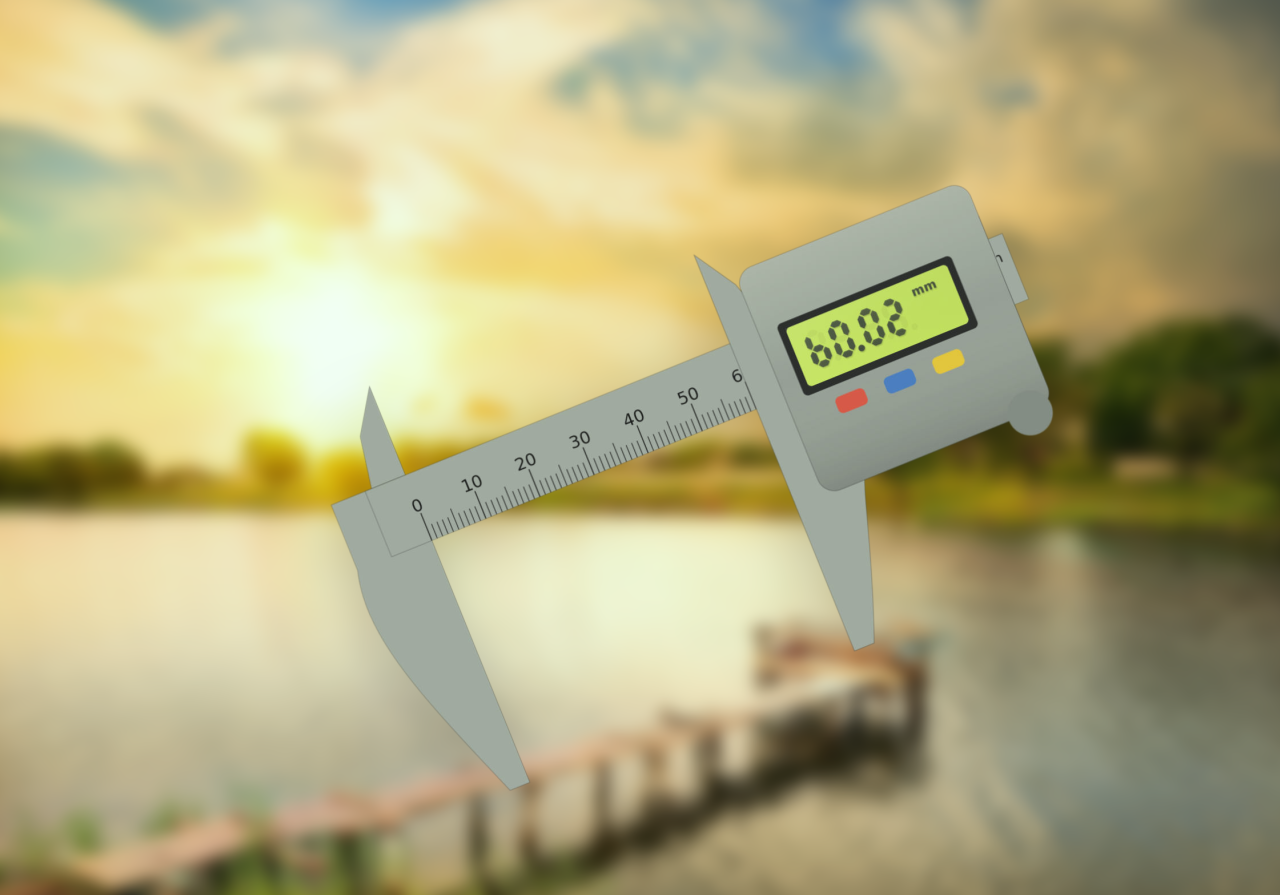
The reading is 60.02 (mm)
